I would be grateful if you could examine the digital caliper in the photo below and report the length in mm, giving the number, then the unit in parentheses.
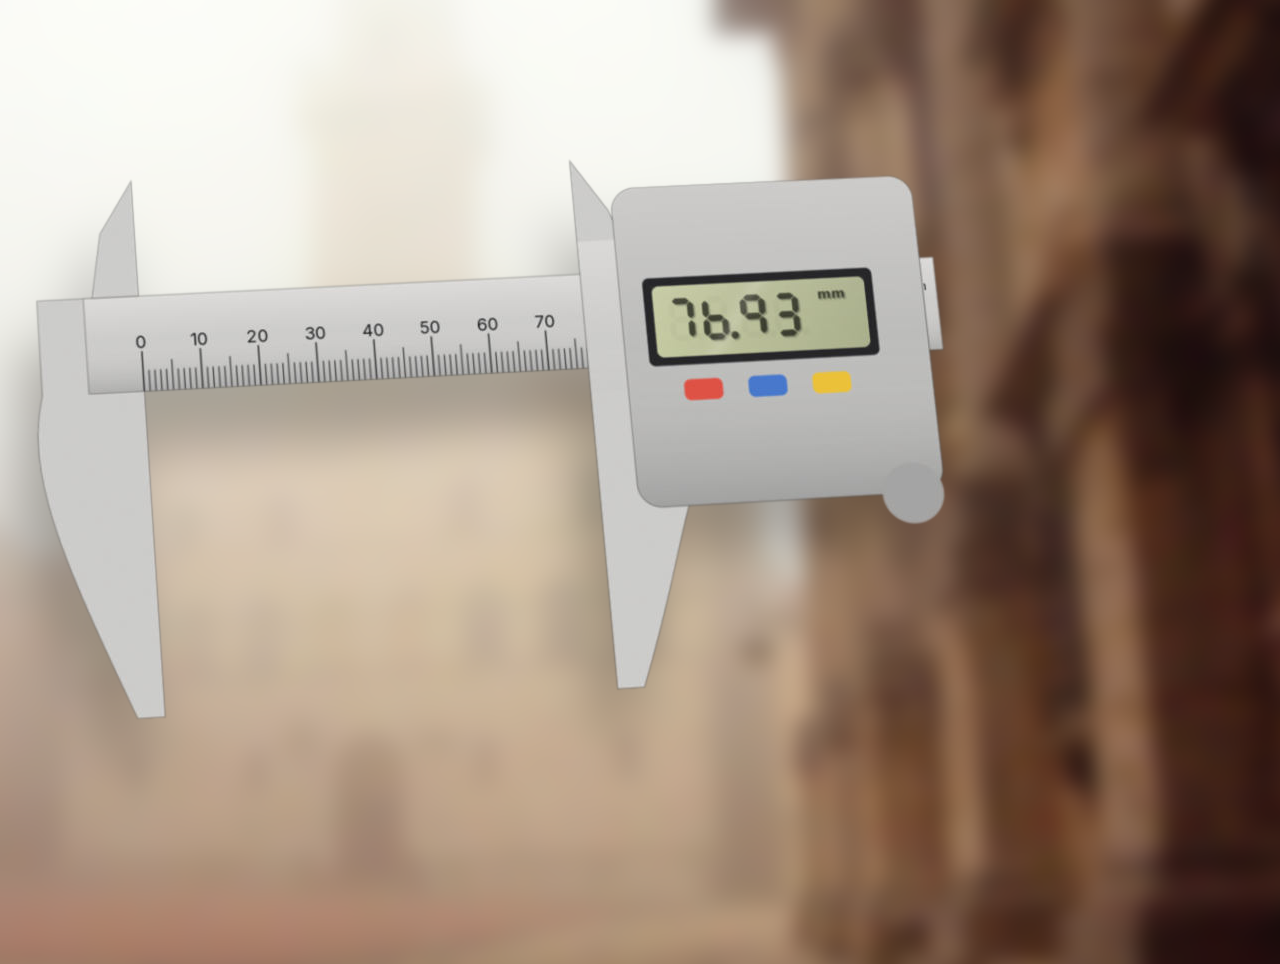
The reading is 76.93 (mm)
